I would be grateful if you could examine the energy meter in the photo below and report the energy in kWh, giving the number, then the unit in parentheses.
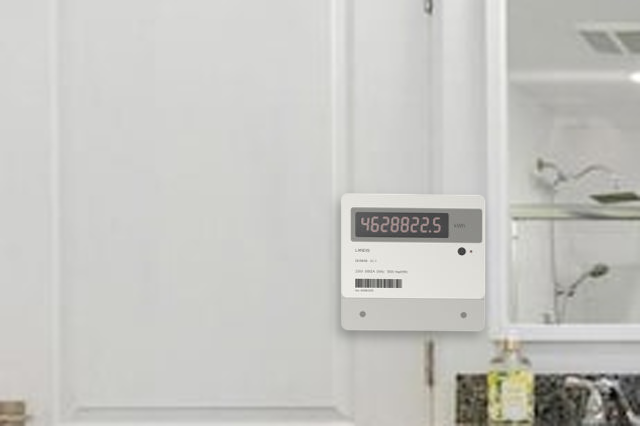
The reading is 4628822.5 (kWh)
